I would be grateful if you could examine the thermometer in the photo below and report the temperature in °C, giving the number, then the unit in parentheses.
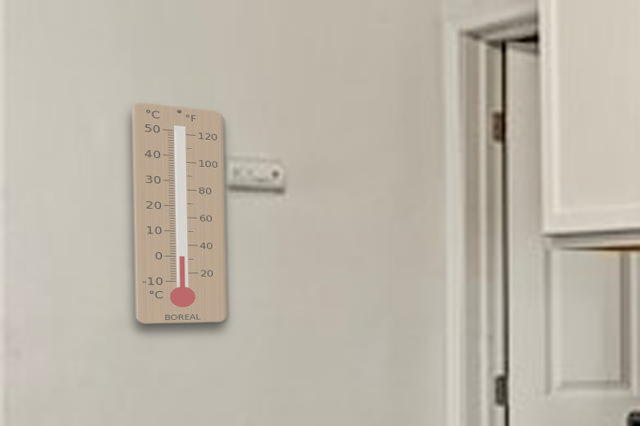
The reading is 0 (°C)
